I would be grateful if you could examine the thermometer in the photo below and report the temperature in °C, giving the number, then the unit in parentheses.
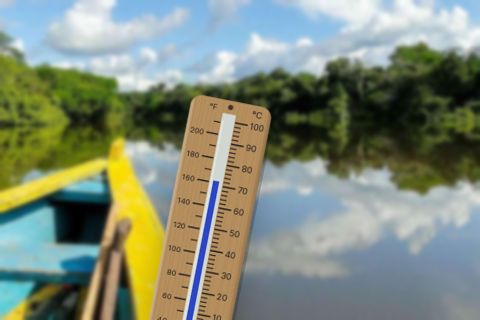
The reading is 72 (°C)
